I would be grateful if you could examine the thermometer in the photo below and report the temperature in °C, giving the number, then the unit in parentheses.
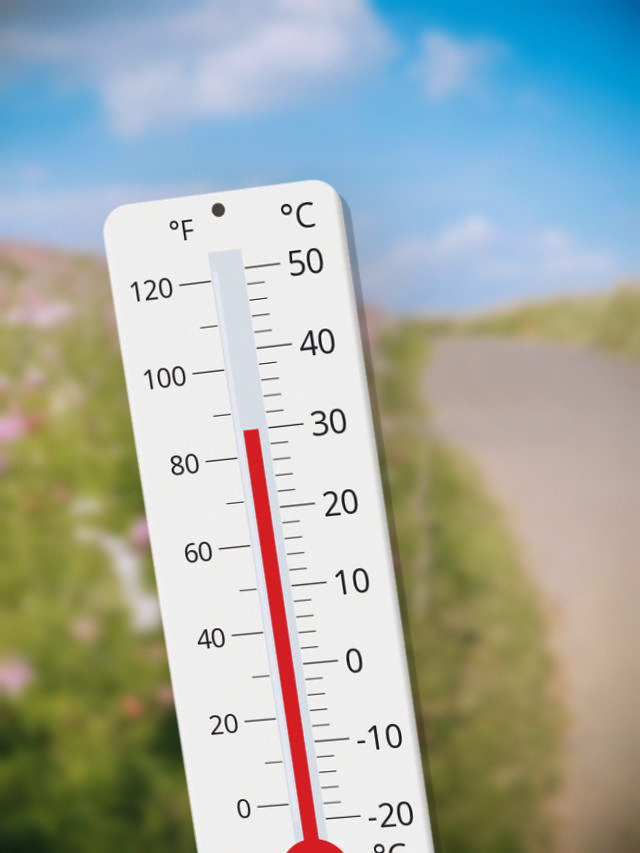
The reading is 30 (°C)
